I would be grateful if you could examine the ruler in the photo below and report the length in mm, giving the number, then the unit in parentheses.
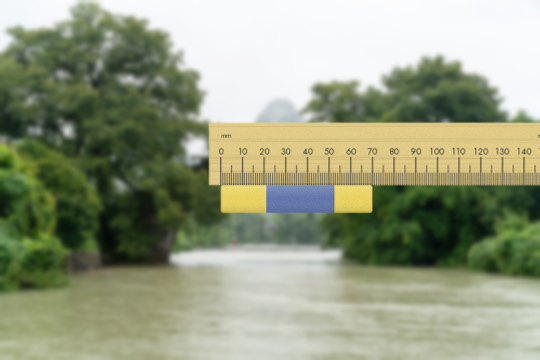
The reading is 70 (mm)
